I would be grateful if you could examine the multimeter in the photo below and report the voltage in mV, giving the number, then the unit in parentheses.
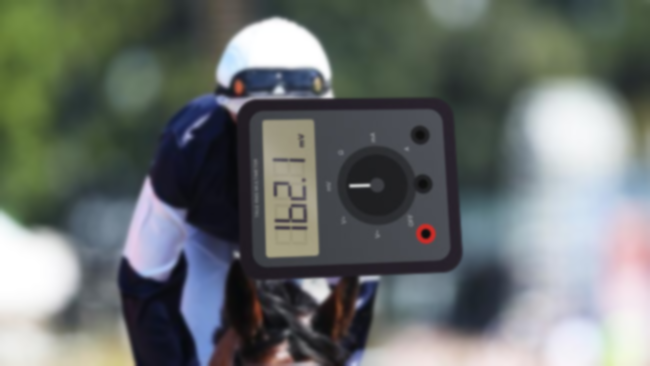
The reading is 162.1 (mV)
